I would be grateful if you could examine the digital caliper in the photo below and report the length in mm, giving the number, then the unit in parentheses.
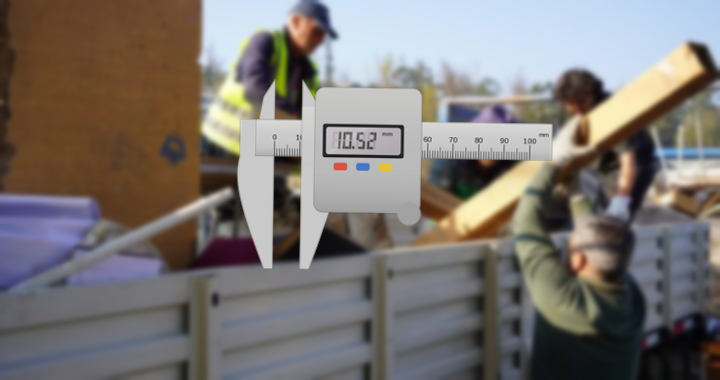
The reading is 10.52 (mm)
